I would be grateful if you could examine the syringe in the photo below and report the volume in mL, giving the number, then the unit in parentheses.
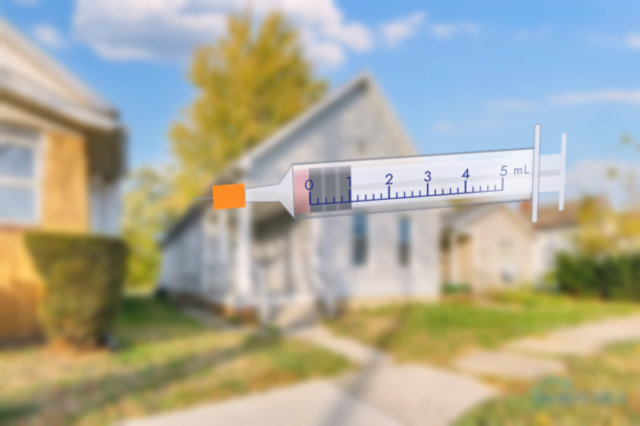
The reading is 0 (mL)
